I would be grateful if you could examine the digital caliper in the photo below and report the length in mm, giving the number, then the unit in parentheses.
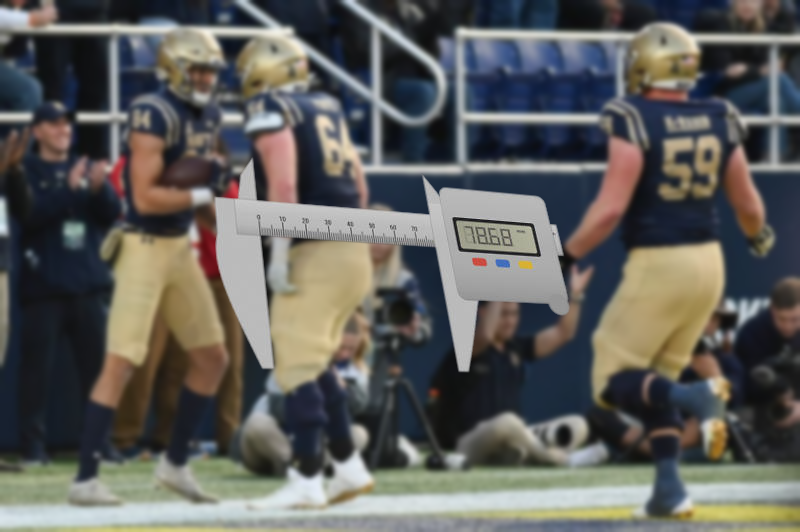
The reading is 78.68 (mm)
